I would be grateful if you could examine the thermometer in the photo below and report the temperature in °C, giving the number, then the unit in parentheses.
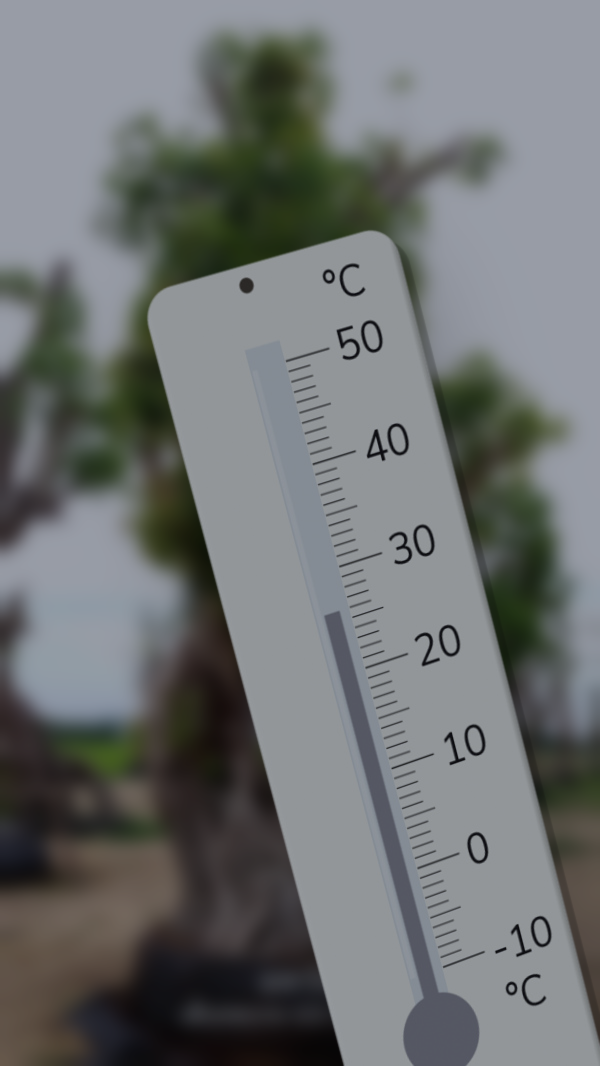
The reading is 26 (°C)
